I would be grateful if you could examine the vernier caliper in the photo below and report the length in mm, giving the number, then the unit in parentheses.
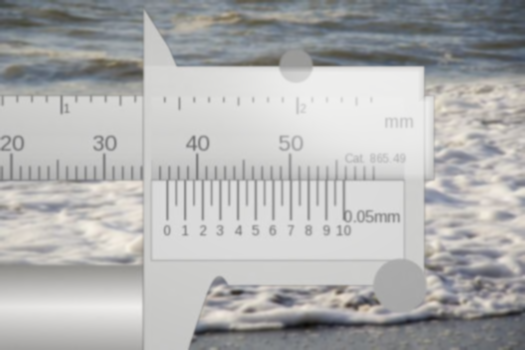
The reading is 36.8 (mm)
